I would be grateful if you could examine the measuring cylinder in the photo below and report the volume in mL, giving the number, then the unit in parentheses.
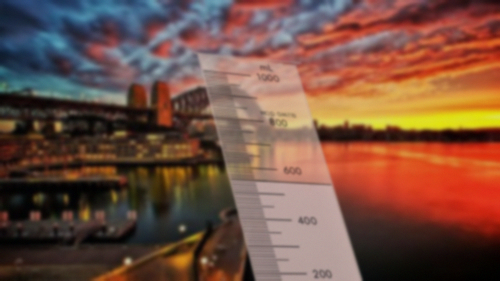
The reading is 550 (mL)
